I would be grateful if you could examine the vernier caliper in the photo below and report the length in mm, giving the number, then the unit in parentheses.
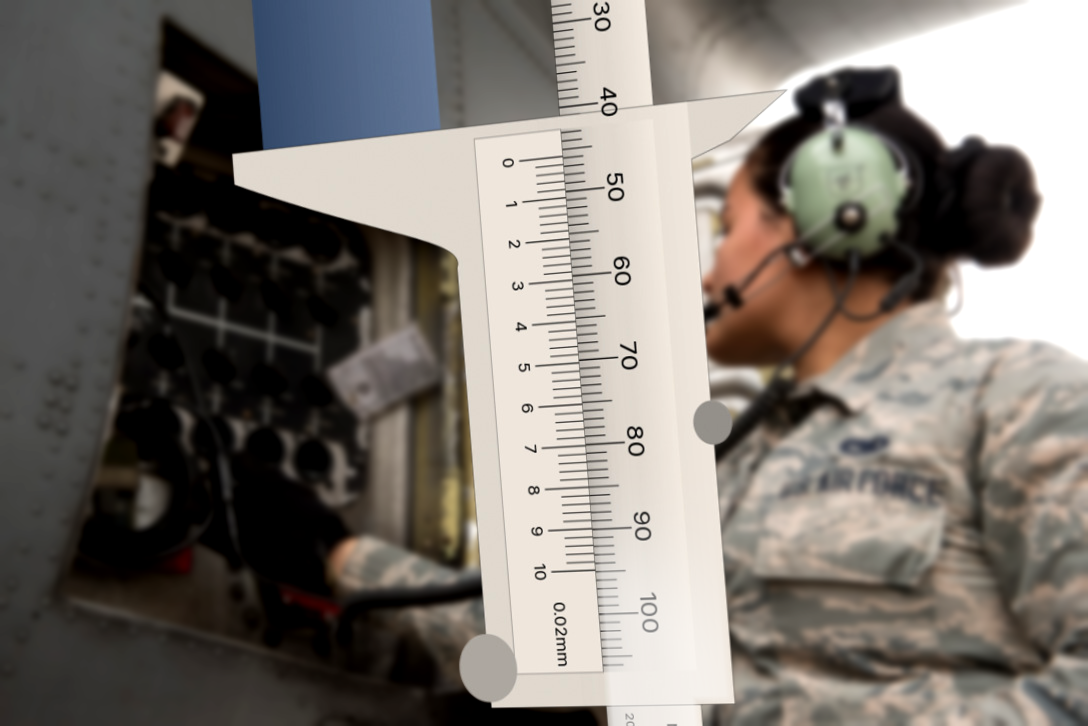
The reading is 45.8 (mm)
